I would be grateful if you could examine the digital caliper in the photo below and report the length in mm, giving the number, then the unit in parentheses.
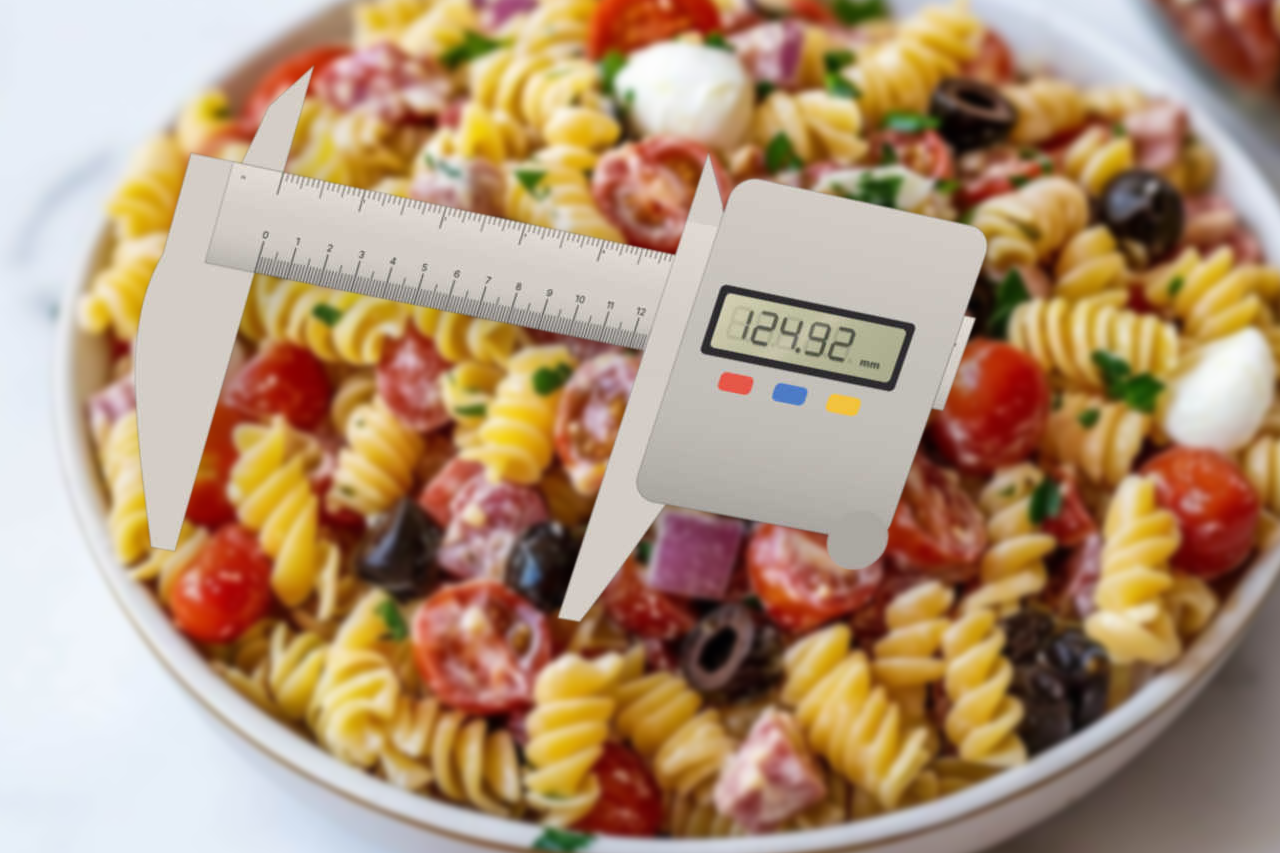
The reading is 124.92 (mm)
